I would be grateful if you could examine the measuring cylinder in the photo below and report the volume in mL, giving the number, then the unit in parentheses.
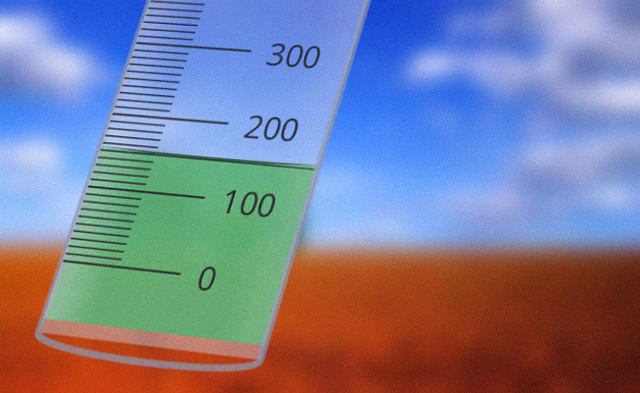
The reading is 150 (mL)
